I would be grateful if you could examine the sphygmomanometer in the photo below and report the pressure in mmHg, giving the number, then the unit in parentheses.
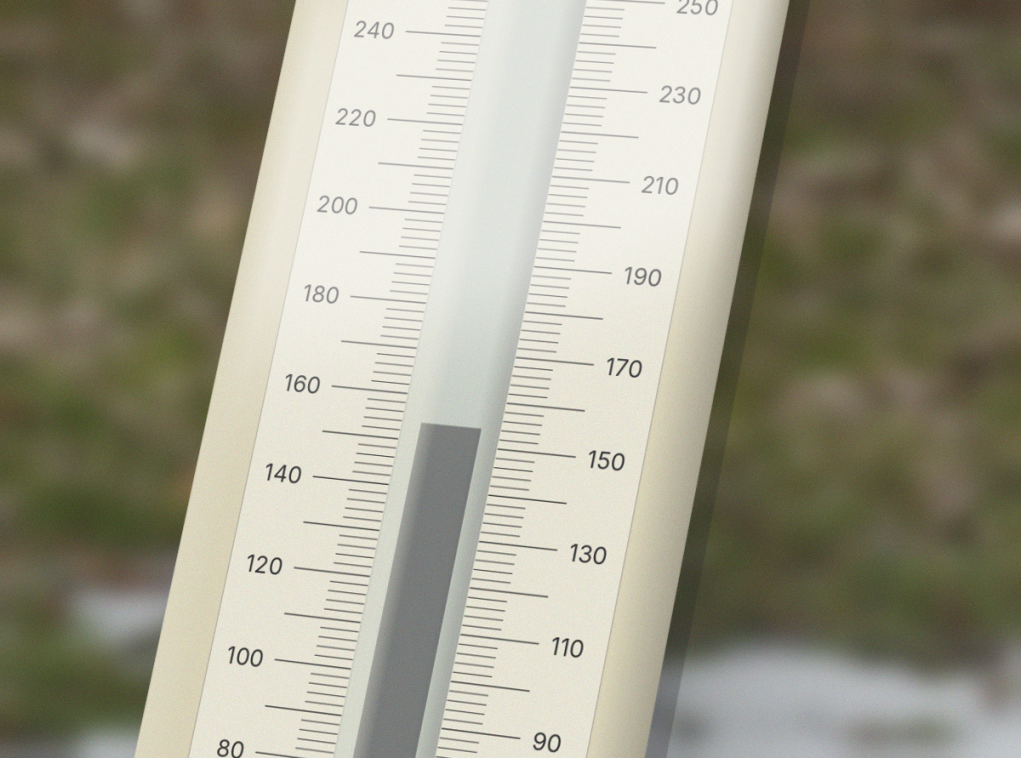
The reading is 154 (mmHg)
